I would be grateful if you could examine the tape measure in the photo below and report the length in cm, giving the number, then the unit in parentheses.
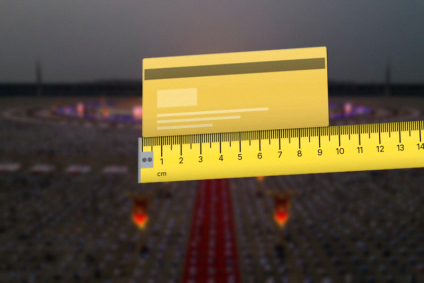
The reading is 9.5 (cm)
